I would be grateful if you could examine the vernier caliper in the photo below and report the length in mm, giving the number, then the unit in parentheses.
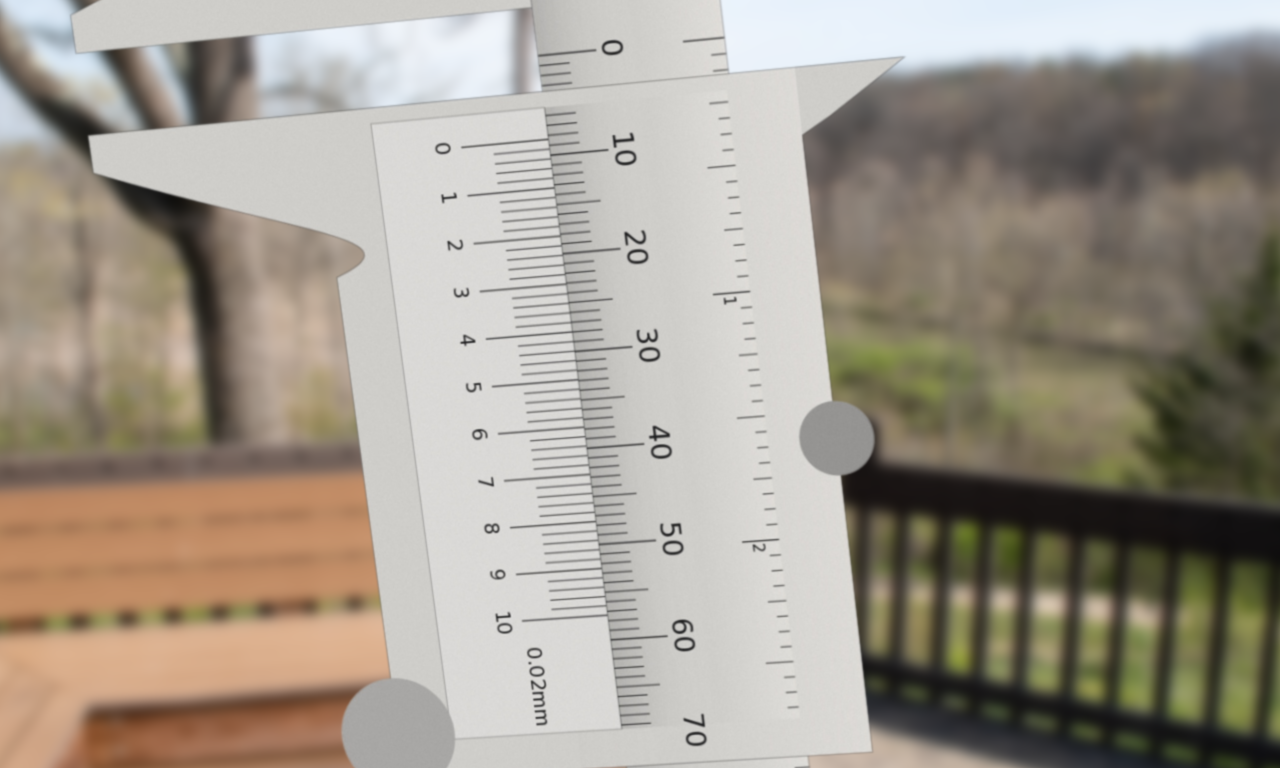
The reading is 8.4 (mm)
